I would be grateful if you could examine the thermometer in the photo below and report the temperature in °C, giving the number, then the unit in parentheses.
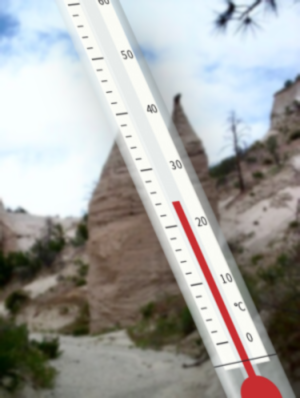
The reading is 24 (°C)
